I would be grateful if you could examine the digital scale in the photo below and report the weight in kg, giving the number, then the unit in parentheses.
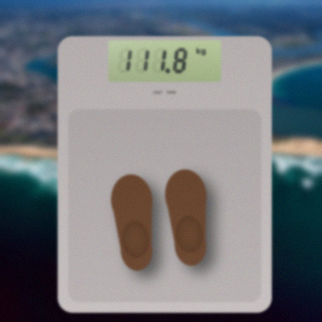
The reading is 111.8 (kg)
